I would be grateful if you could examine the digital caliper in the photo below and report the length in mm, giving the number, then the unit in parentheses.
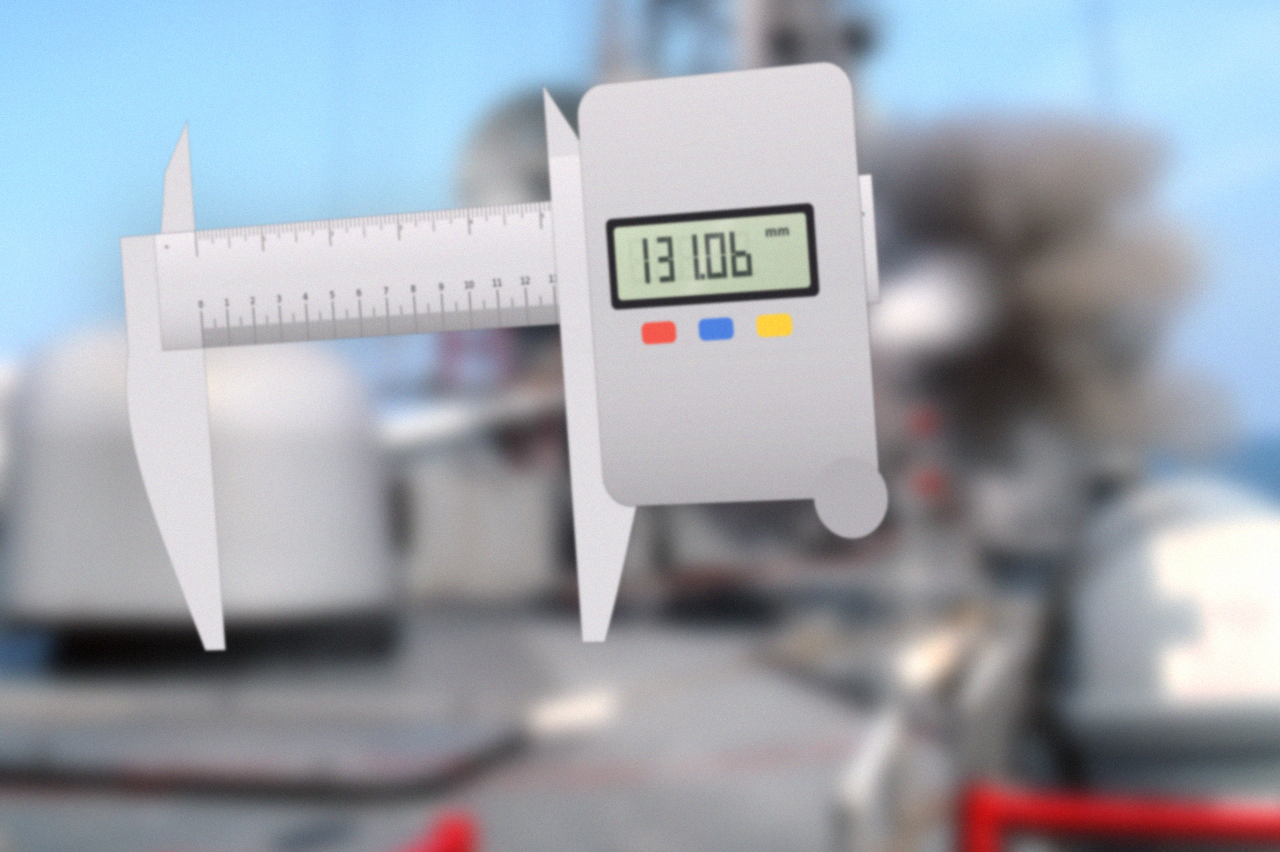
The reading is 131.06 (mm)
